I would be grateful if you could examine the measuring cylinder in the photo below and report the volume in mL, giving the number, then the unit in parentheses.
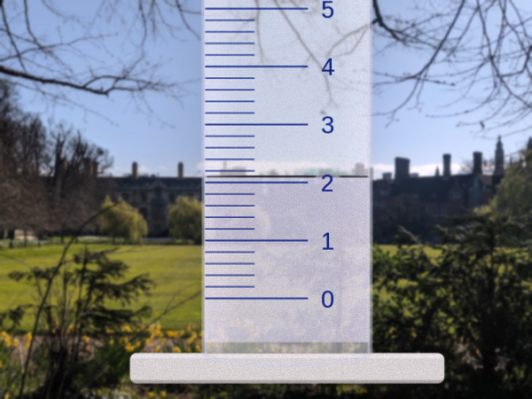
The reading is 2.1 (mL)
